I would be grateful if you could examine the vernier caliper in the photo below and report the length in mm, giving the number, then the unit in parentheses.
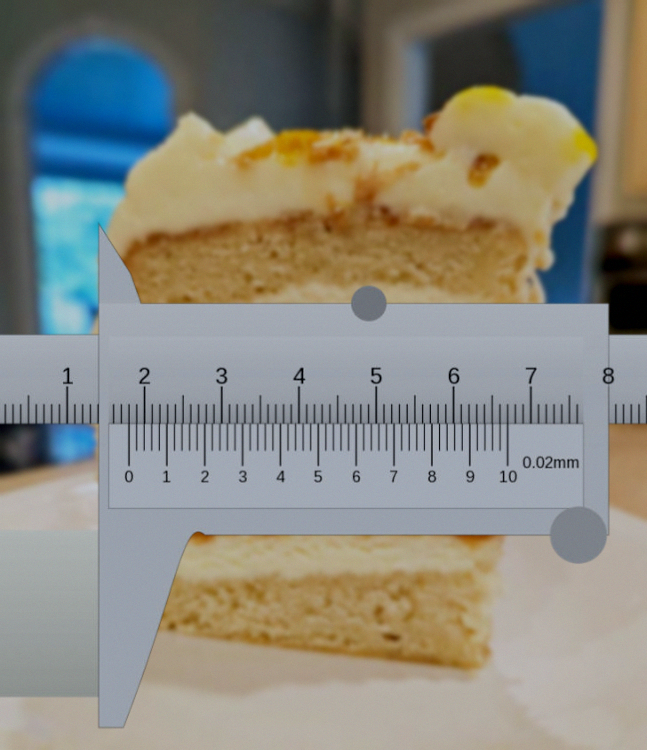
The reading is 18.0 (mm)
